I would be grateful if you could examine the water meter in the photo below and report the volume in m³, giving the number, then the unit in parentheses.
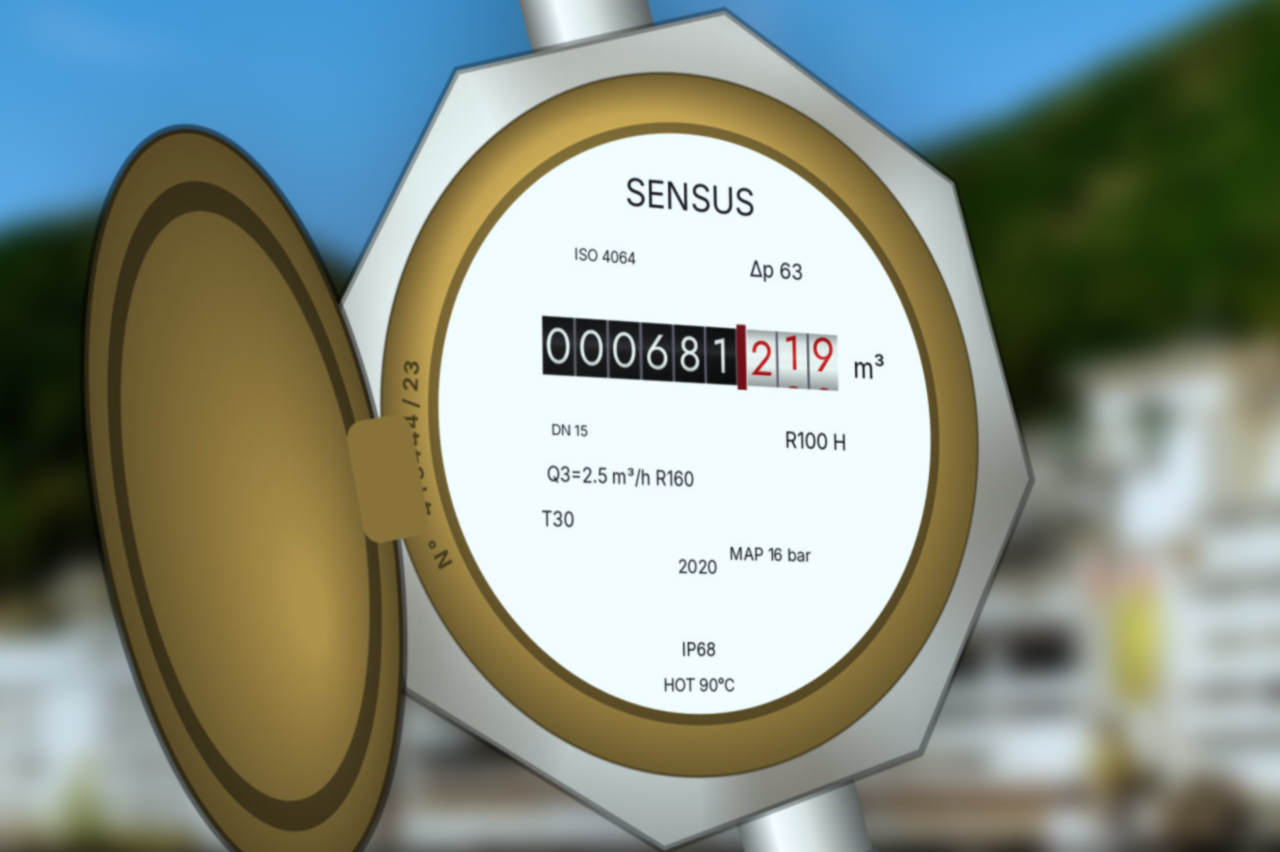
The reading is 681.219 (m³)
